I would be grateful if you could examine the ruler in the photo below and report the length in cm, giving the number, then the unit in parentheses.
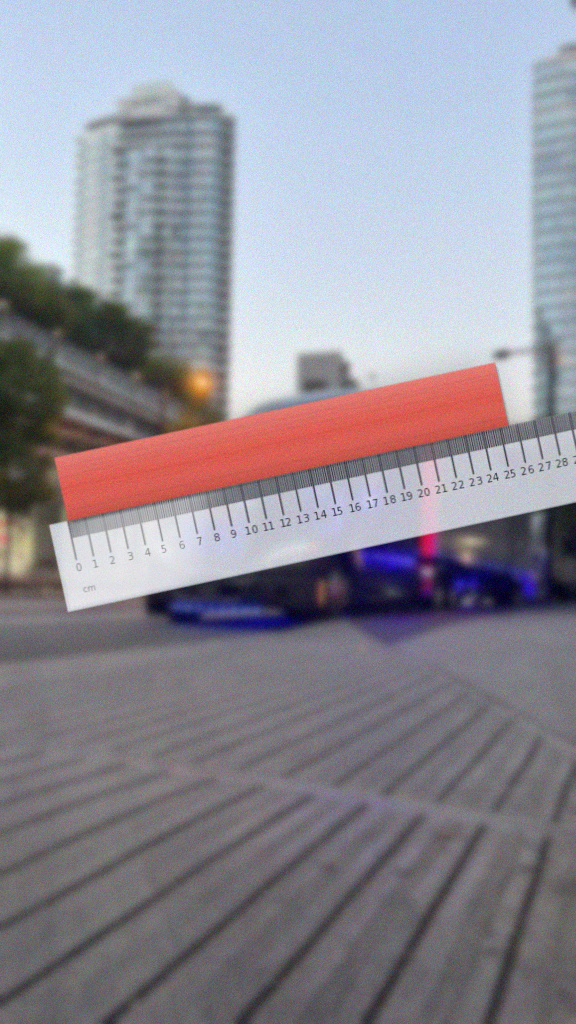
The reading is 25.5 (cm)
